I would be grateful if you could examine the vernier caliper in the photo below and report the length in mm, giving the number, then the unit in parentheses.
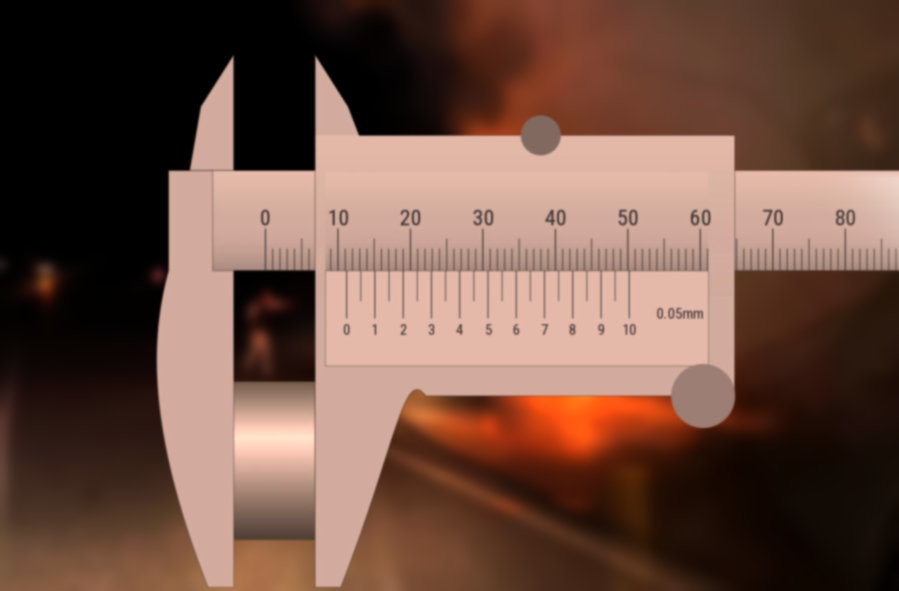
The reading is 11.2 (mm)
